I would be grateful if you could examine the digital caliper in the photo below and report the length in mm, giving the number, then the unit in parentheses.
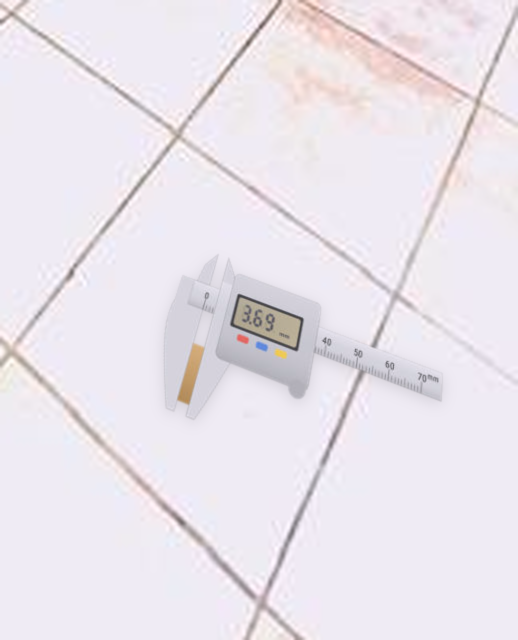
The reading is 3.69 (mm)
